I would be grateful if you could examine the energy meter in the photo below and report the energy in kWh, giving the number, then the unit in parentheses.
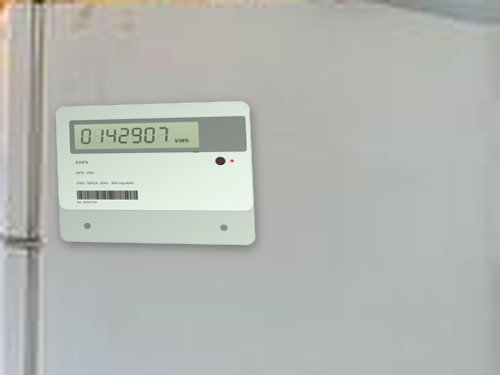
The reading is 142907 (kWh)
